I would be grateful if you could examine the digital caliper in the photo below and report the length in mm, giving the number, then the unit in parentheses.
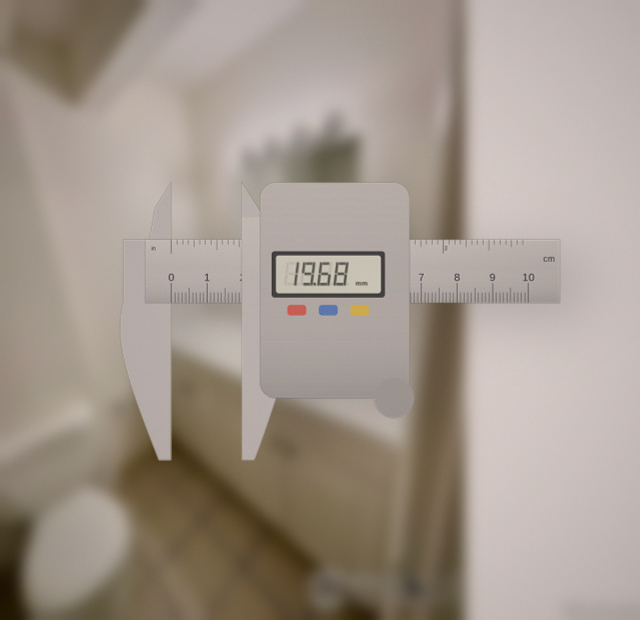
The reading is 19.68 (mm)
